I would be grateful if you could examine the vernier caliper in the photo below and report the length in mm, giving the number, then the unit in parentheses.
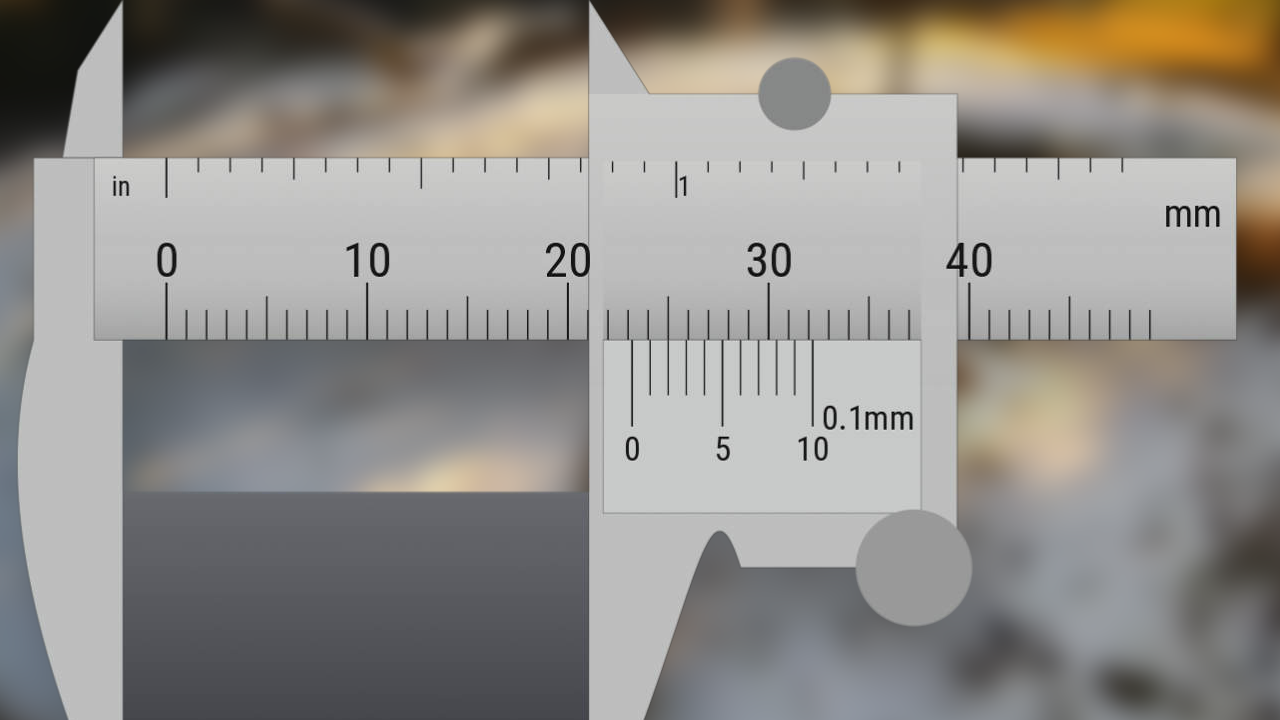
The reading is 23.2 (mm)
